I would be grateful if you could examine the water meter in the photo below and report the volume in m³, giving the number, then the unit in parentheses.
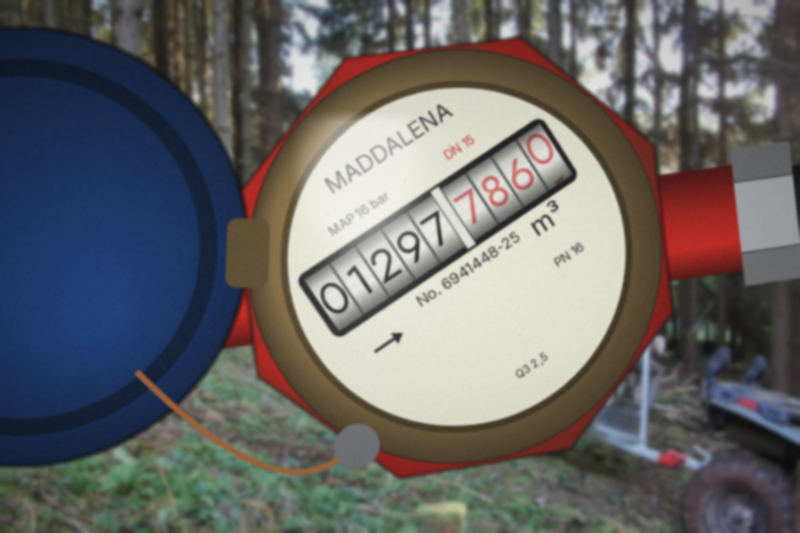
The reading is 1297.7860 (m³)
